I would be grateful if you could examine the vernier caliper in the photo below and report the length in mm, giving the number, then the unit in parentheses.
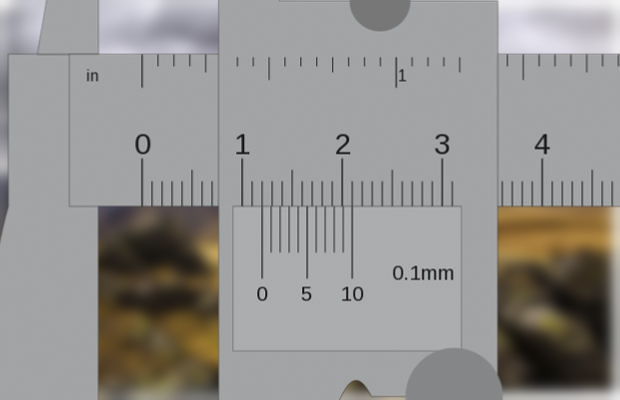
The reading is 12.0 (mm)
